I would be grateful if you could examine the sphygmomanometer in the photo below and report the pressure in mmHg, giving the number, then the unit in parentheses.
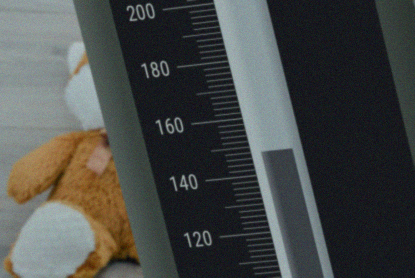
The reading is 148 (mmHg)
